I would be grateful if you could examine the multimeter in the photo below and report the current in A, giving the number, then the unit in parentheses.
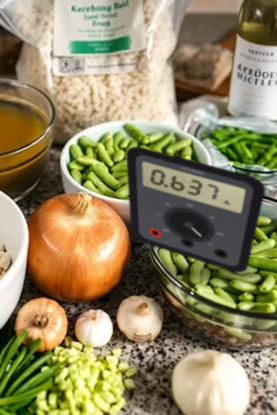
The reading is 0.637 (A)
